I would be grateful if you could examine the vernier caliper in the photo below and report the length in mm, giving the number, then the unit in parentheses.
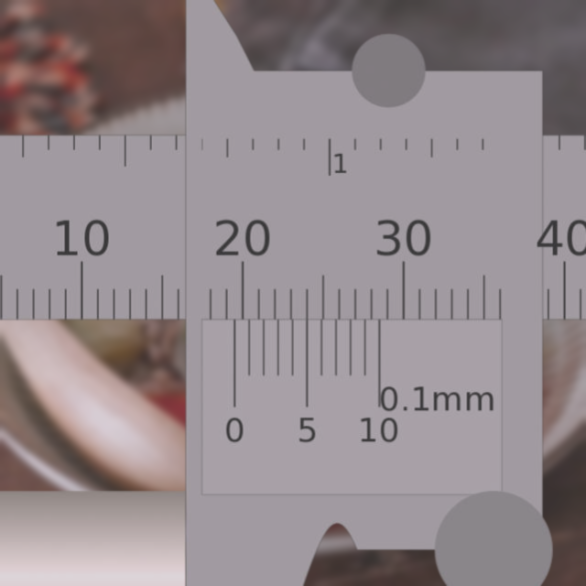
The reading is 19.5 (mm)
